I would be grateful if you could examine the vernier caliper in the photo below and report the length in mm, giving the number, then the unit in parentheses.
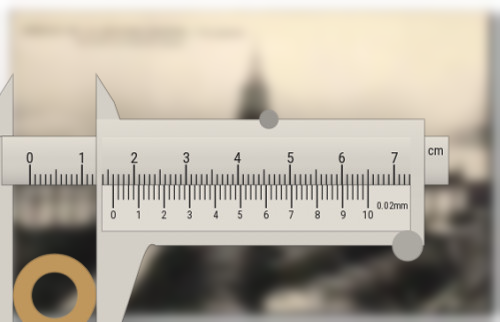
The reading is 16.0 (mm)
